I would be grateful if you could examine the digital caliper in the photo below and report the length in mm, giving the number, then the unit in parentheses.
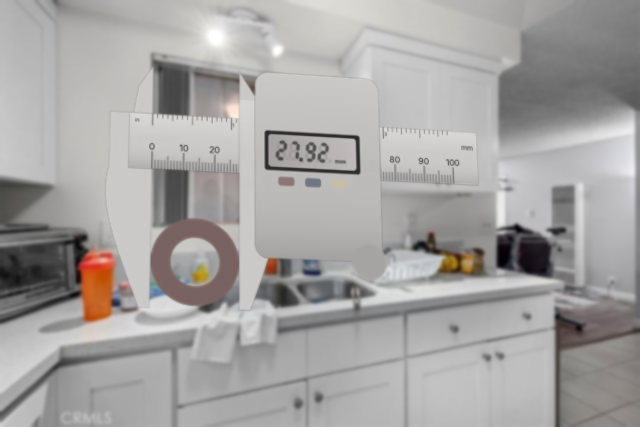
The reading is 27.92 (mm)
